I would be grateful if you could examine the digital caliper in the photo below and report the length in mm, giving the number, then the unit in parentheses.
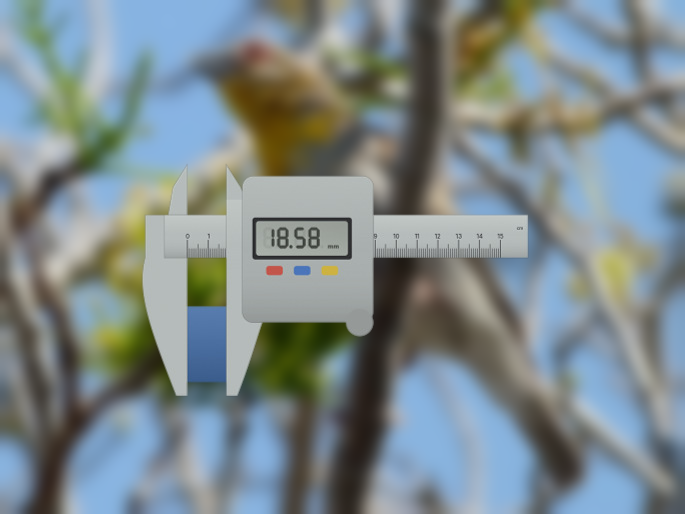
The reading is 18.58 (mm)
